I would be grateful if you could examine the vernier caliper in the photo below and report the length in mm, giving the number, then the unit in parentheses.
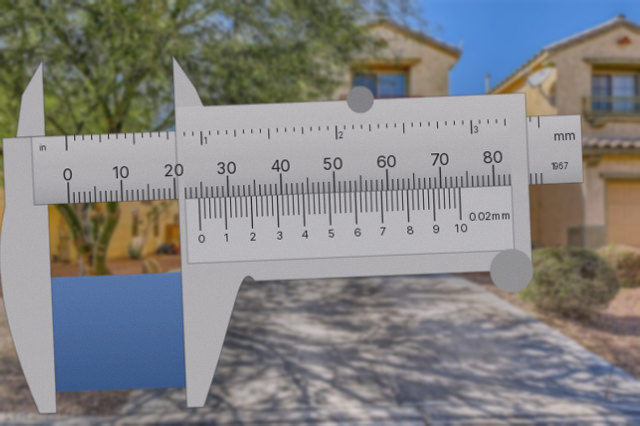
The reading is 24.5 (mm)
